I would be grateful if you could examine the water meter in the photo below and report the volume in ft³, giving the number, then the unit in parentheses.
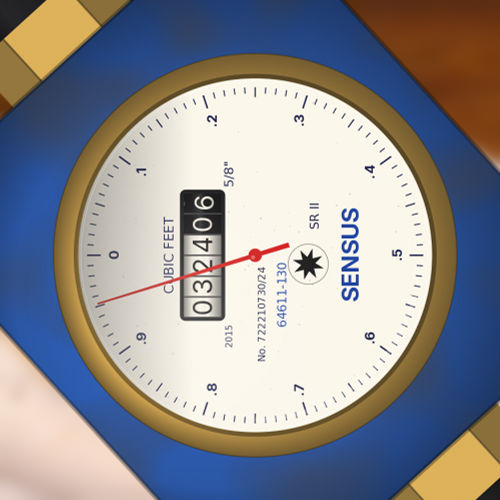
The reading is 32405.95 (ft³)
